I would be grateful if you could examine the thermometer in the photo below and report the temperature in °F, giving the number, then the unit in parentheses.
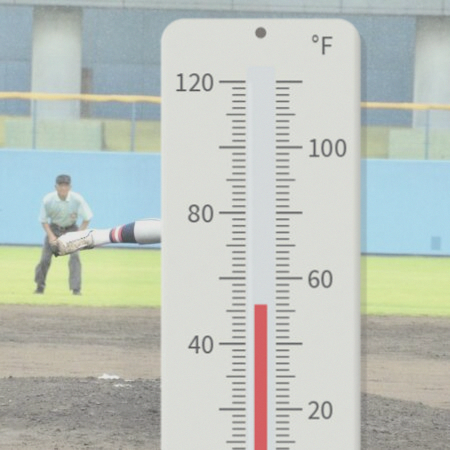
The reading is 52 (°F)
